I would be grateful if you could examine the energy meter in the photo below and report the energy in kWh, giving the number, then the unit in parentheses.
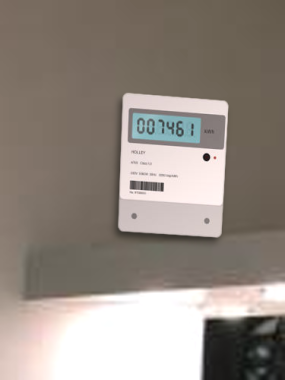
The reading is 7461 (kWh)
